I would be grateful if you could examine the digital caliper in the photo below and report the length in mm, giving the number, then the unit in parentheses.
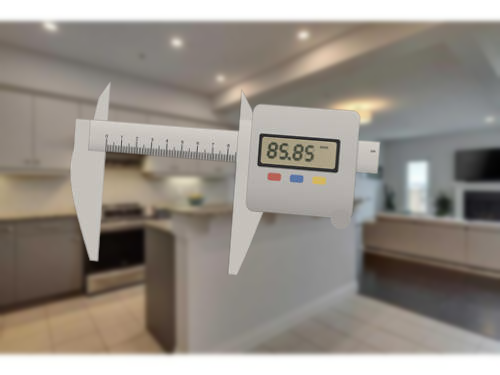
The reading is 85.85 (mm)
